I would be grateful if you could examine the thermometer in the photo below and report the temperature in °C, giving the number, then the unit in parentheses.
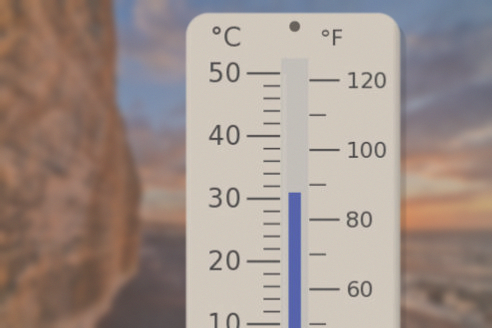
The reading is 31 (°C)
